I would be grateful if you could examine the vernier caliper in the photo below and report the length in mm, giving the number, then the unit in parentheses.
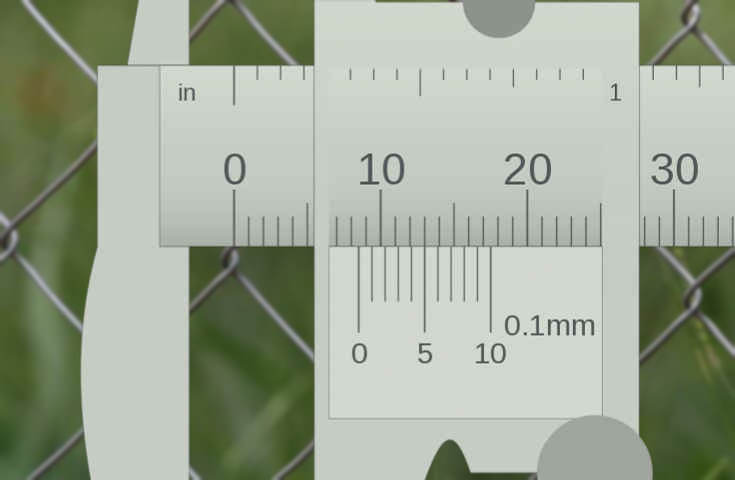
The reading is 8.5 (mm)
